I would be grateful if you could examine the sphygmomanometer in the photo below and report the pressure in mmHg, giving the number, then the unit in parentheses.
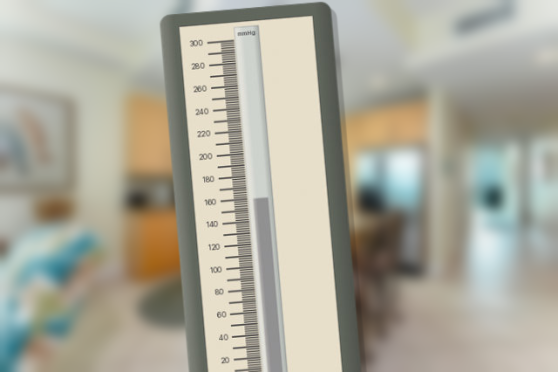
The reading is 160 (mmHg)
